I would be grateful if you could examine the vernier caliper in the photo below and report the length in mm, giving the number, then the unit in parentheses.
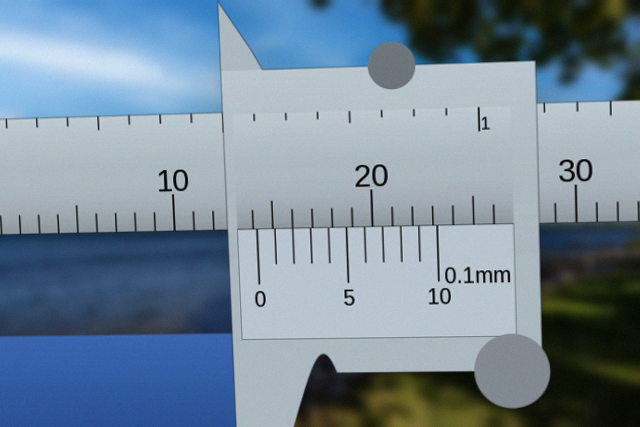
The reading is 14.2 (mm)
